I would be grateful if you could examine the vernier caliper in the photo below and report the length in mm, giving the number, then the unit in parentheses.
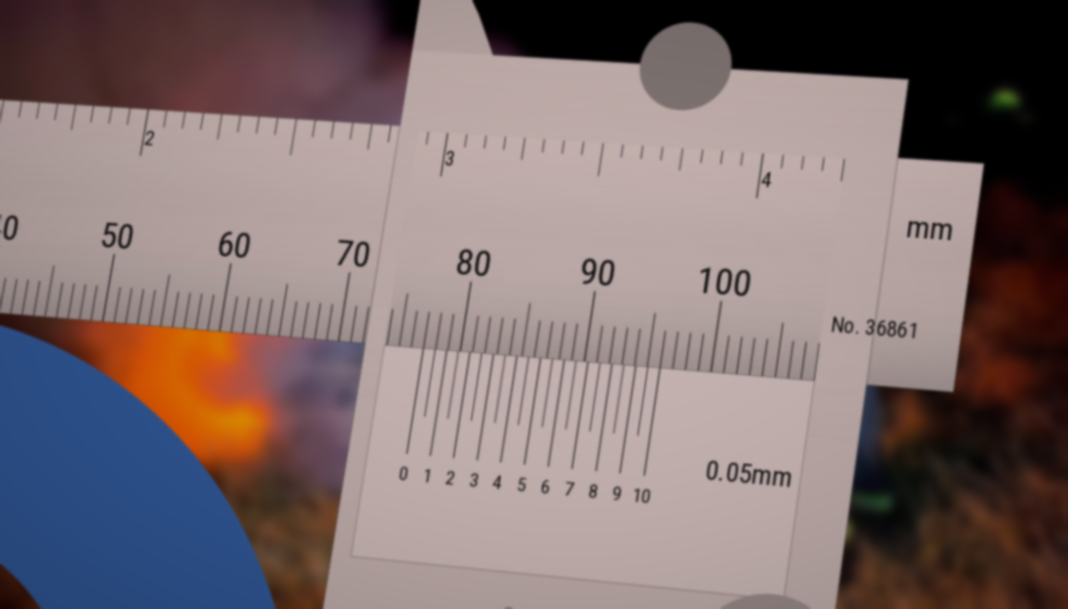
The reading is 77.0 (mm)
